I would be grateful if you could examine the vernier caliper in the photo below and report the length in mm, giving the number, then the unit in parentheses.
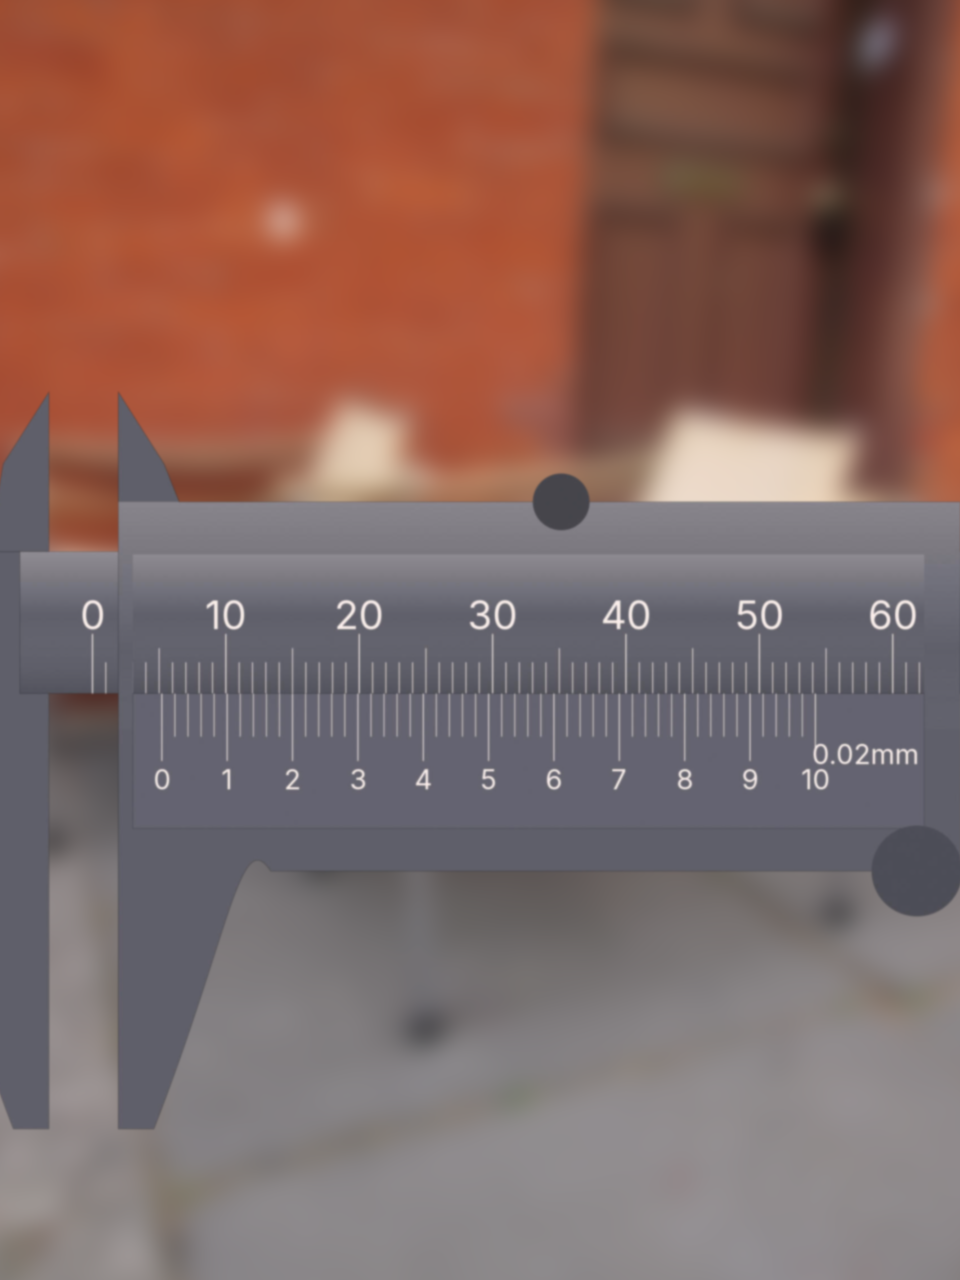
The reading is 5.2 (mm)
